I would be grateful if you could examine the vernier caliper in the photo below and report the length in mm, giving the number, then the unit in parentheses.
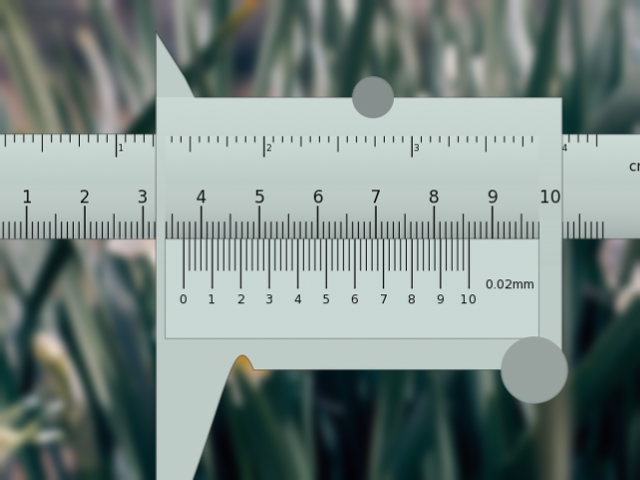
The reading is 37.0 (mm)
